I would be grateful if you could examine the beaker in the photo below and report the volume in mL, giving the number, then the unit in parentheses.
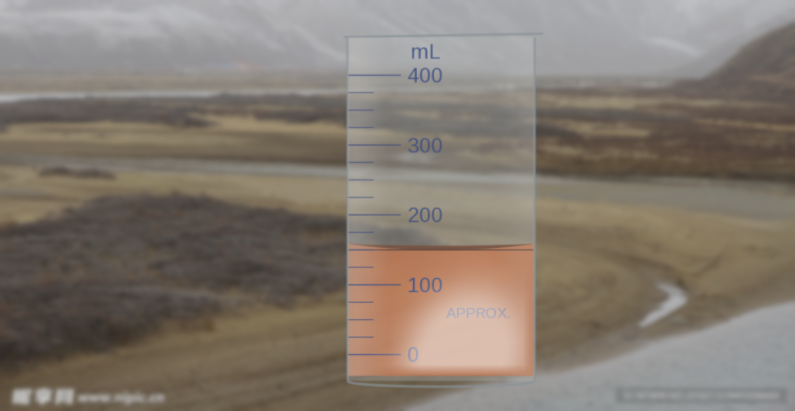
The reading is 150 (mL)
